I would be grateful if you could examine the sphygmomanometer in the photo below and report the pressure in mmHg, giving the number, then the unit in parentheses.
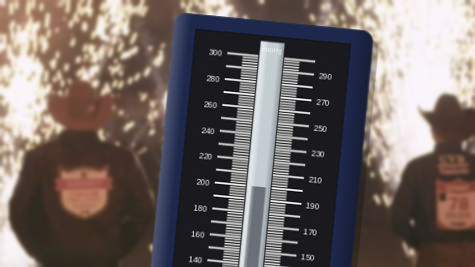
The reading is 200 (mmHg)
